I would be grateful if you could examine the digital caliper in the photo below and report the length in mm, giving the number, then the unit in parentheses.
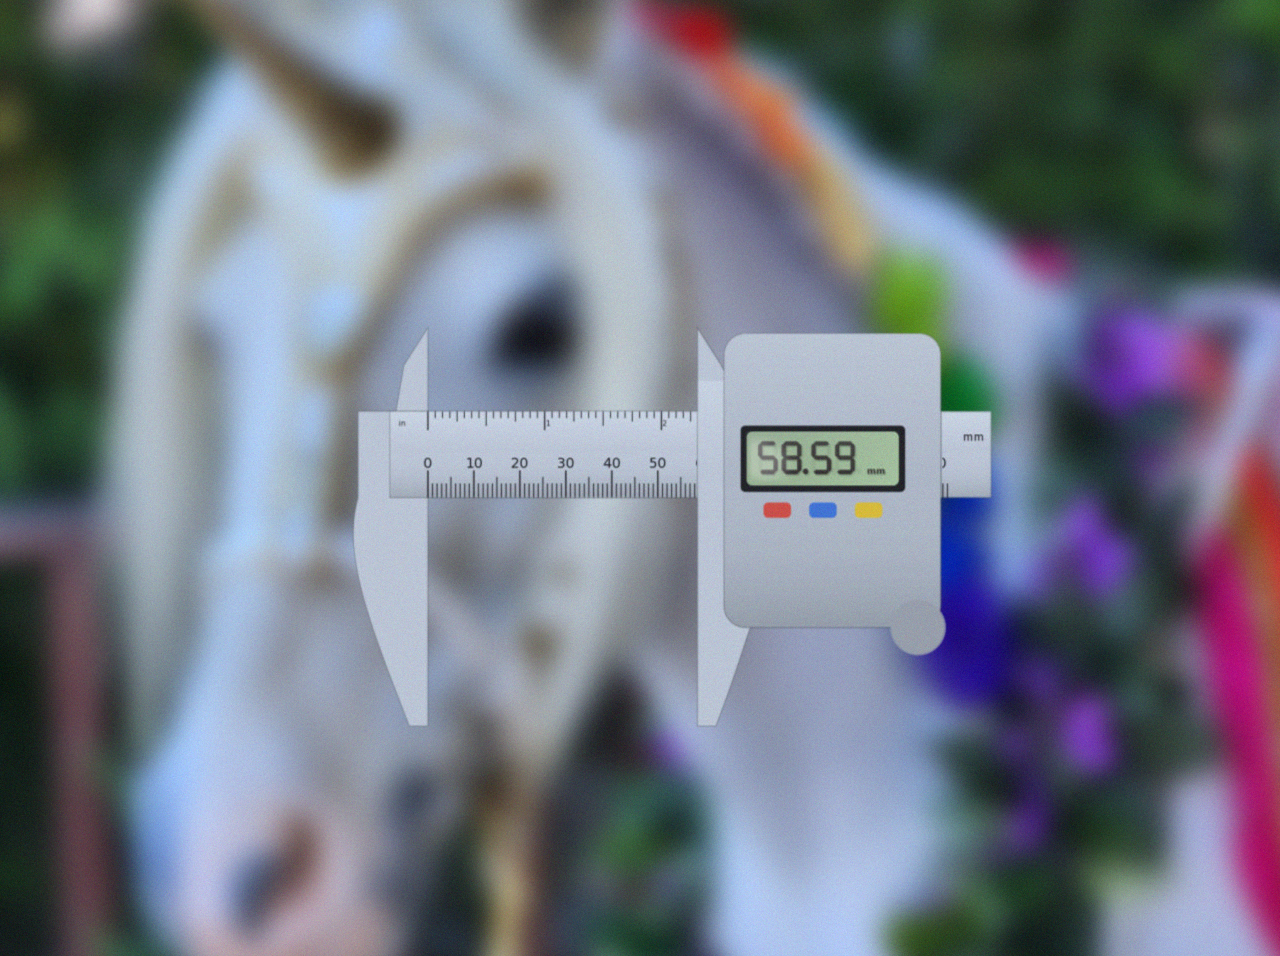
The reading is 58.59 (mm)
